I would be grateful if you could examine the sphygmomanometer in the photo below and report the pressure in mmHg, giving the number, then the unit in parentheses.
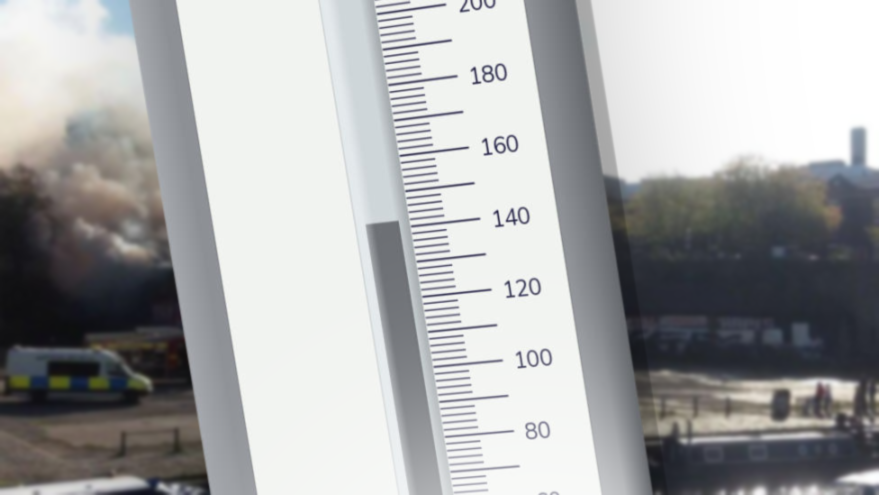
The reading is 142 (mmHg)
